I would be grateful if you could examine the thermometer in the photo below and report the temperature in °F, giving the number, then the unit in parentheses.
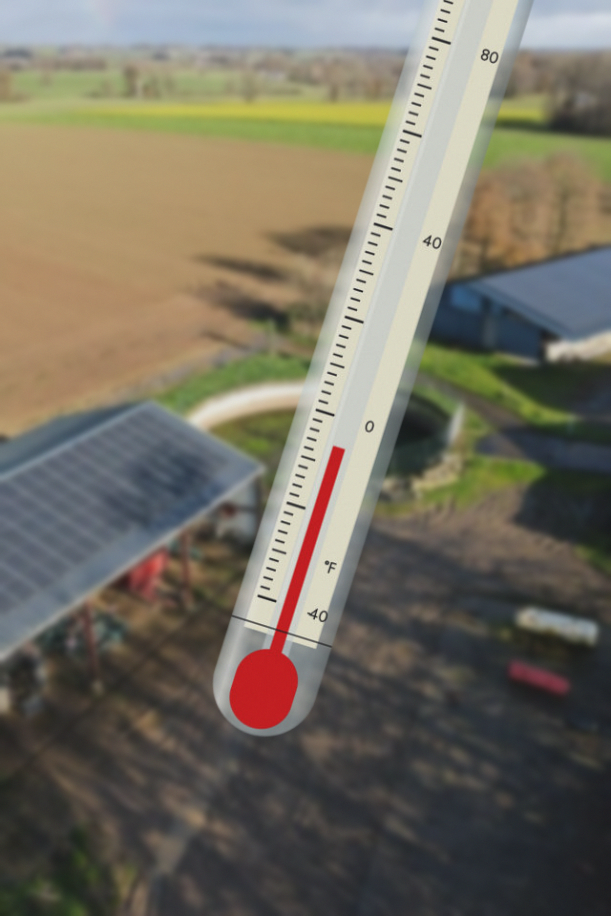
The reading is -6 (°F)
